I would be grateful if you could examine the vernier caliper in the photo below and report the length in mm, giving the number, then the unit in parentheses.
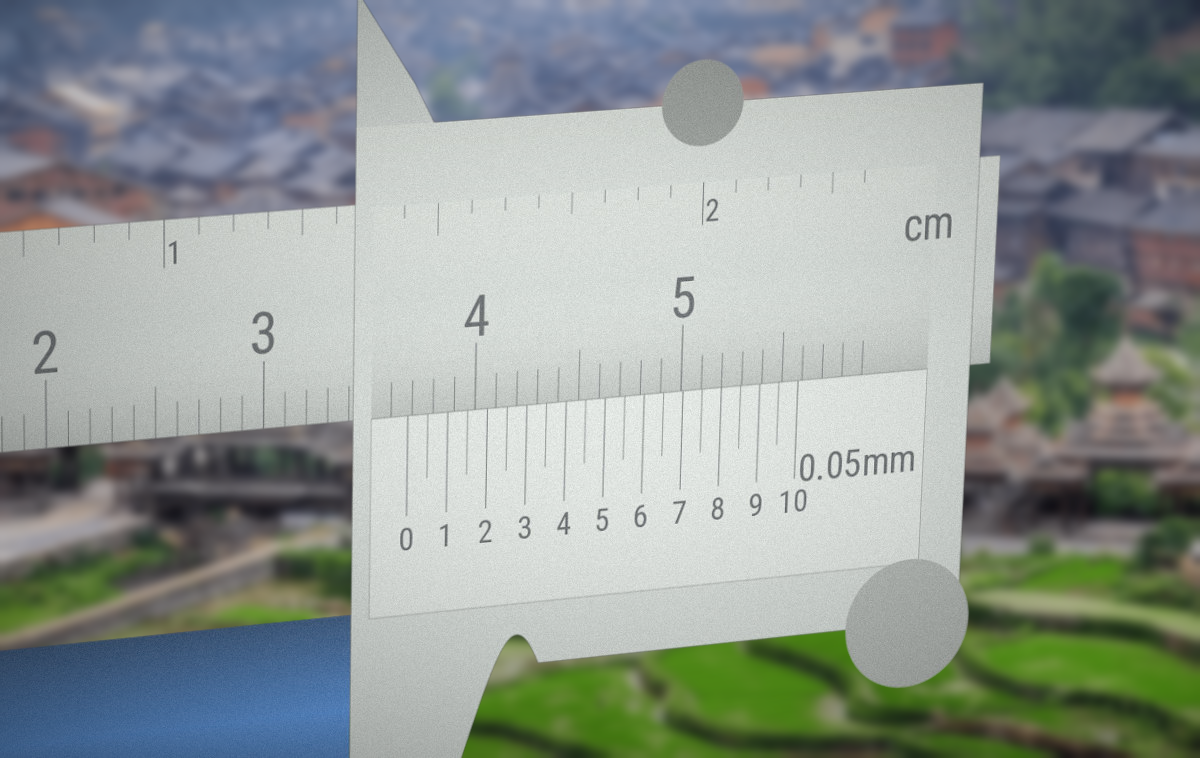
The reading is 36.8 (mm)
